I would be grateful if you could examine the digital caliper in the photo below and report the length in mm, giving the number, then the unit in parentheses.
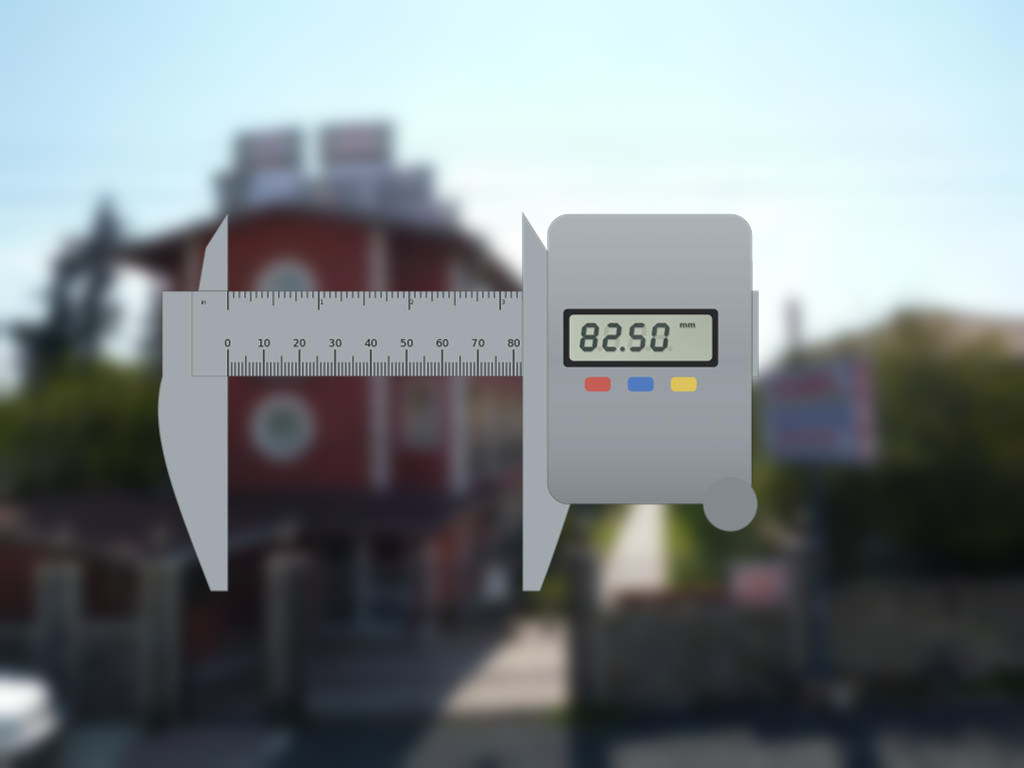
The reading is 82.50 (mm)
